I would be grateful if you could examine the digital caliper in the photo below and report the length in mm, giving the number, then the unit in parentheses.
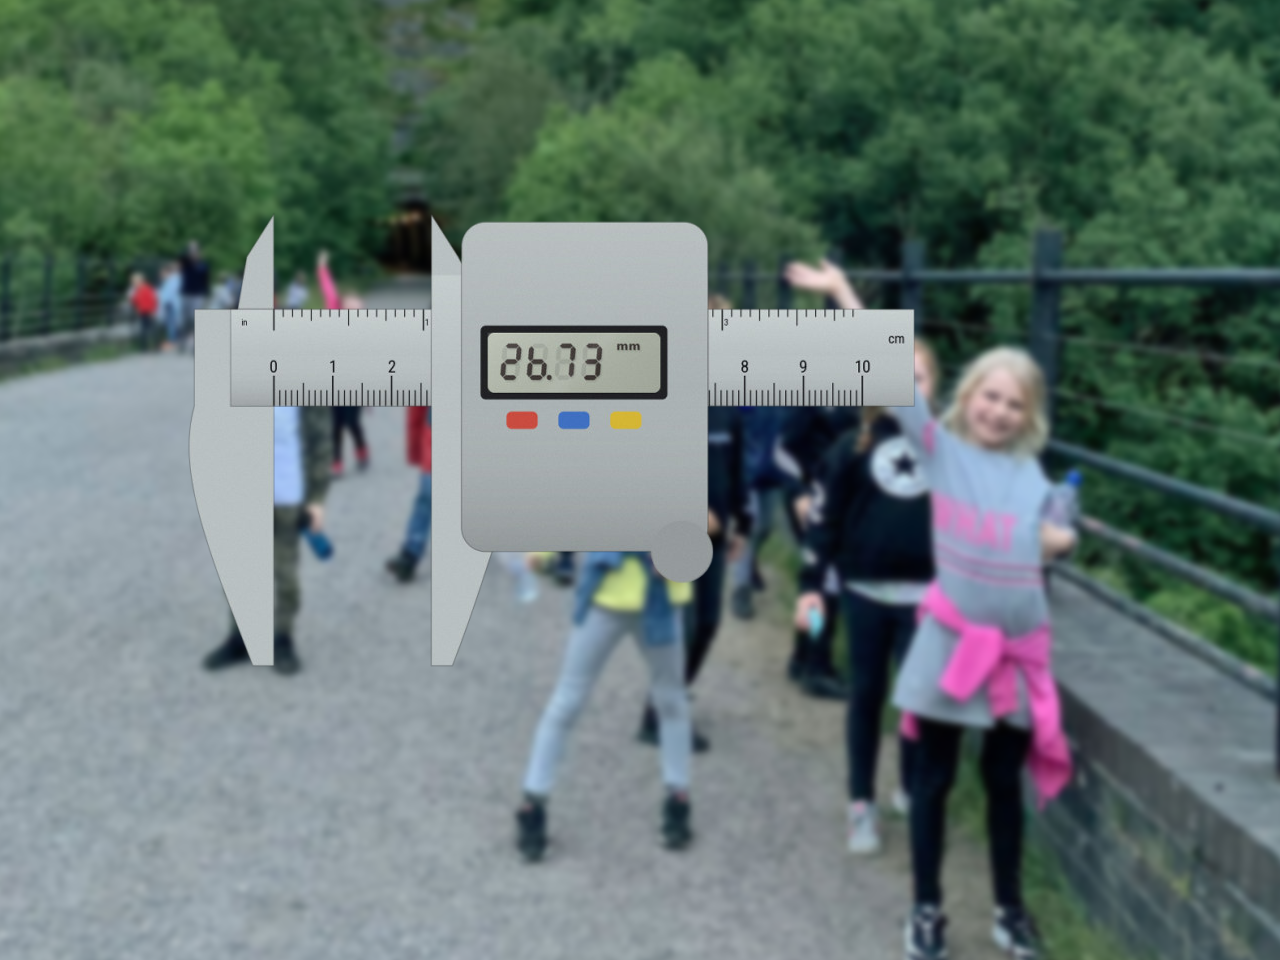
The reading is 26.73 (mm)
